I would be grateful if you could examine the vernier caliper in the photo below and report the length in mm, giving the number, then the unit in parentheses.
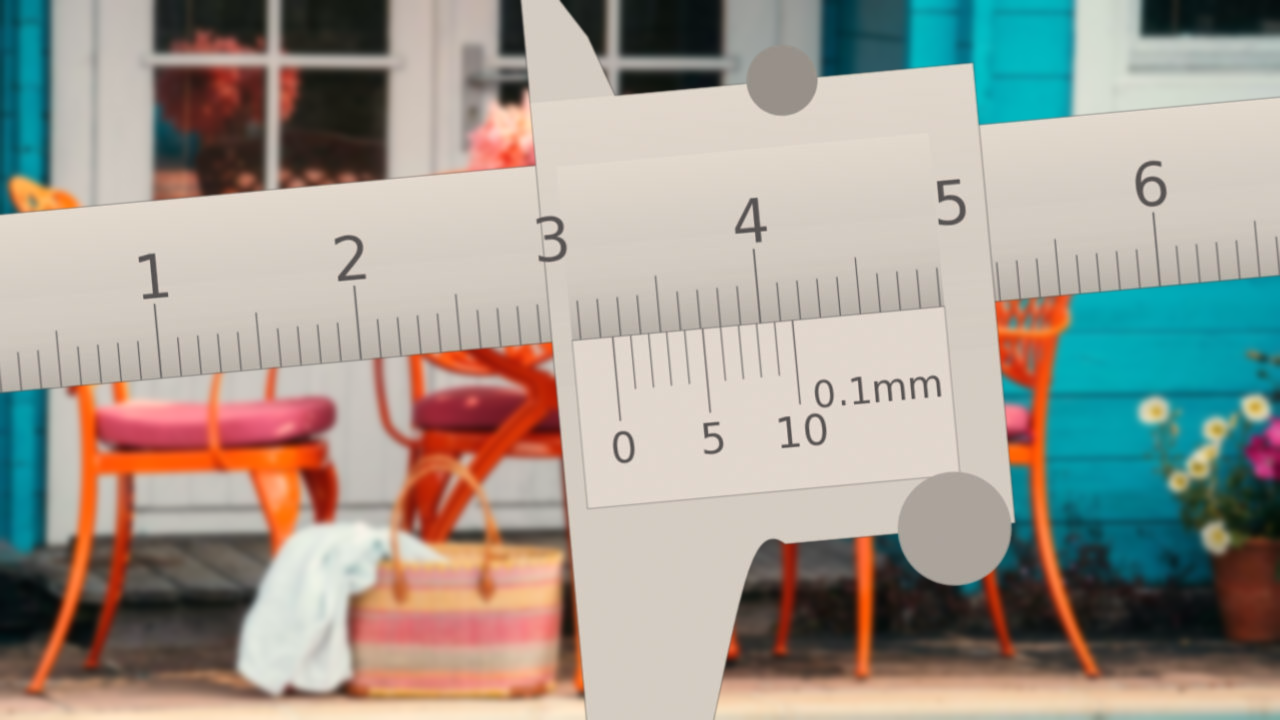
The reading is 32.6 (mm)
